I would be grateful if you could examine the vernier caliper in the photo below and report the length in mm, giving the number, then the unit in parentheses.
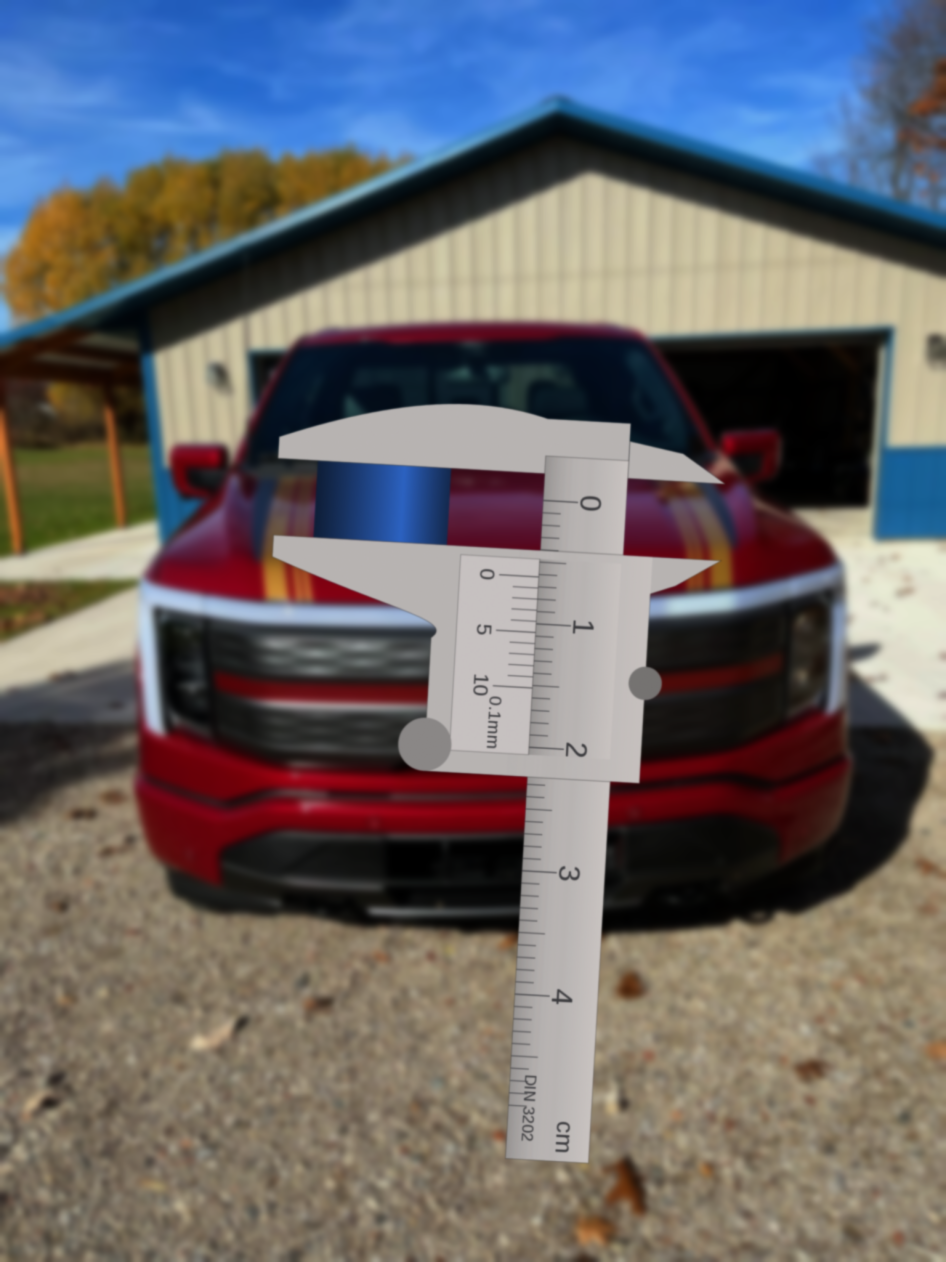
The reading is 6.2 (mm)
